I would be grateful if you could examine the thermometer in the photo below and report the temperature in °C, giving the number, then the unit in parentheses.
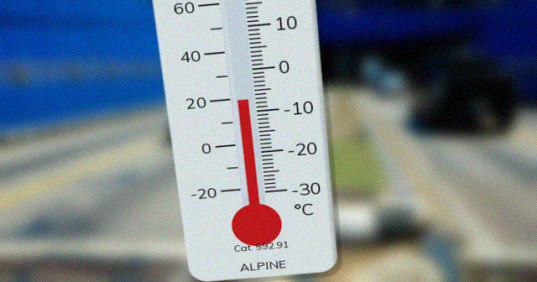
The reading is -7 (°C)
